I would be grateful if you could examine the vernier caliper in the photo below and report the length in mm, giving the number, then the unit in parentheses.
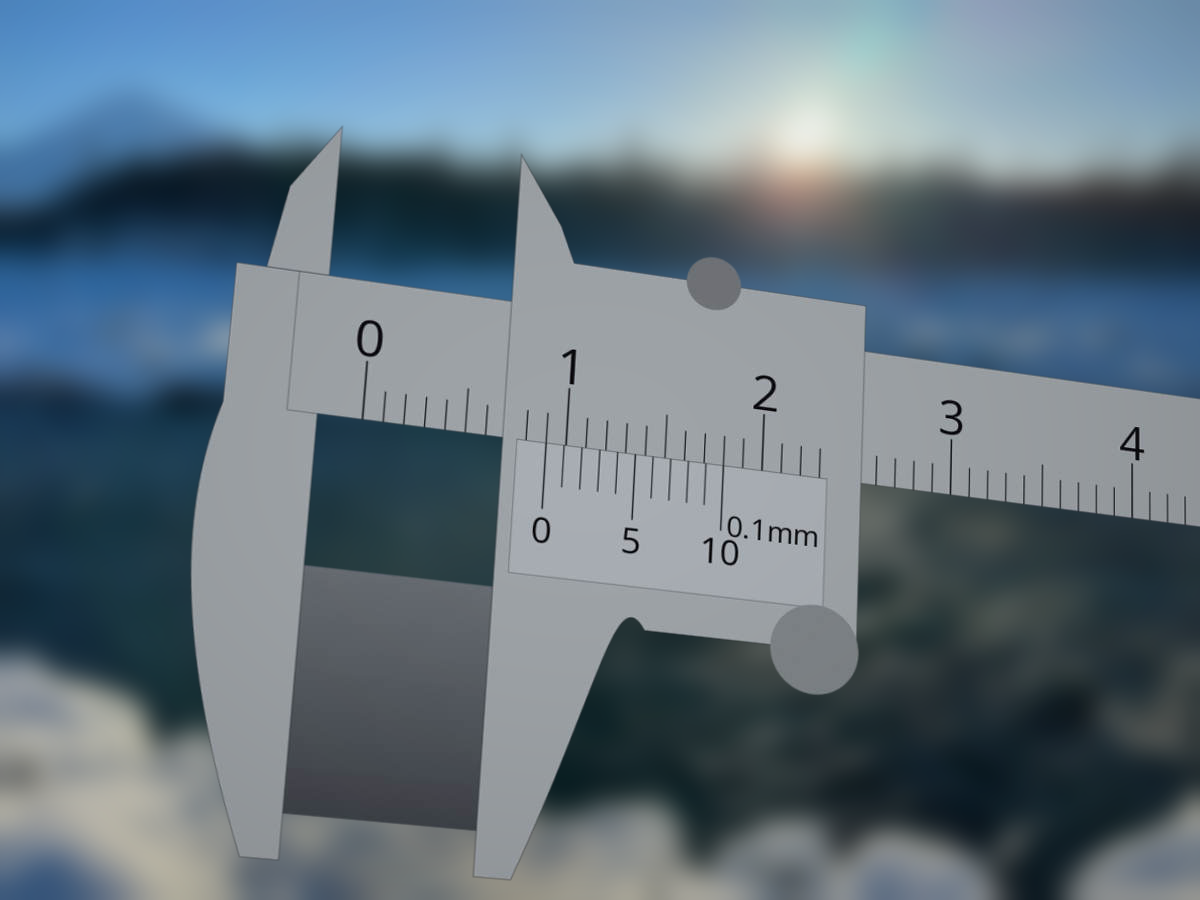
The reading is 9.0 (mm)
